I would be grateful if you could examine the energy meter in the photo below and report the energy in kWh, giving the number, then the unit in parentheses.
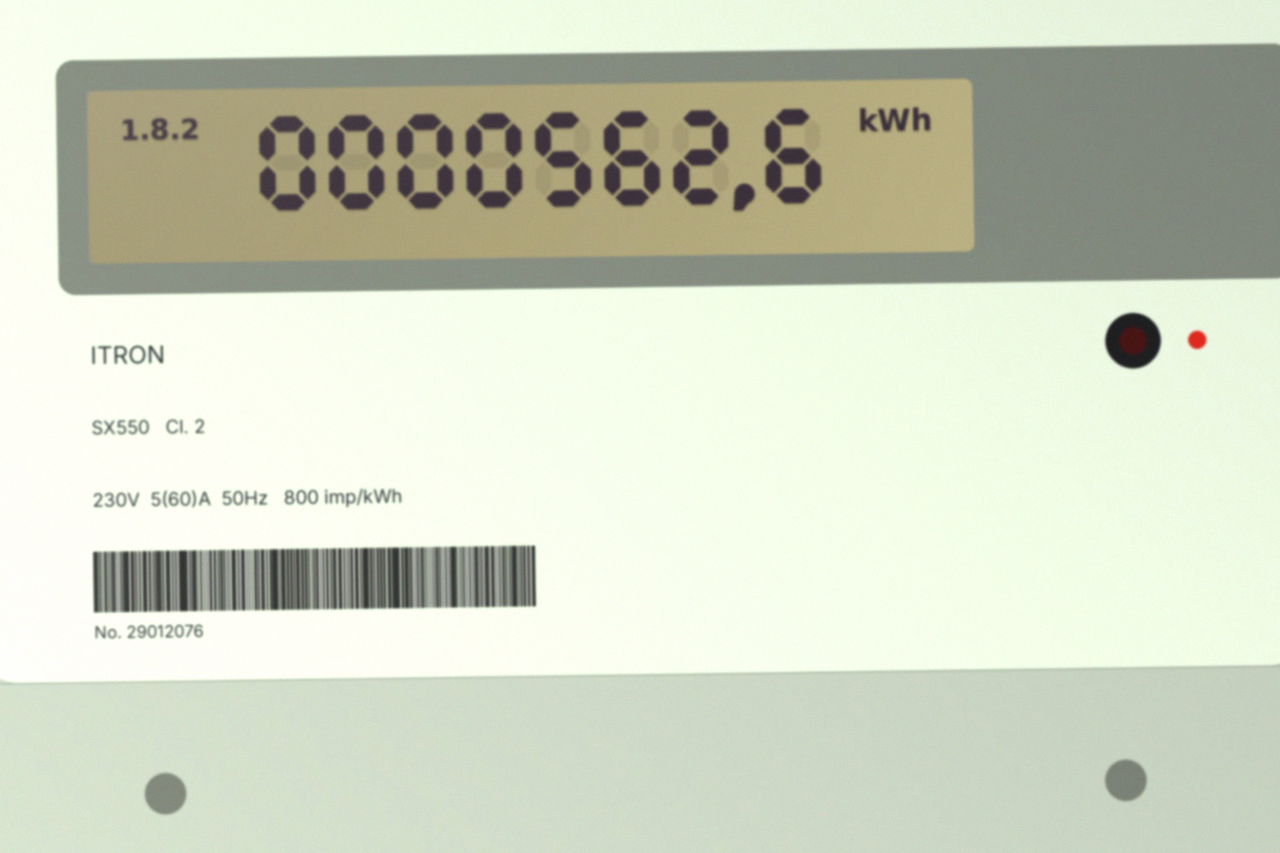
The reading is 562.6 (kWh)
